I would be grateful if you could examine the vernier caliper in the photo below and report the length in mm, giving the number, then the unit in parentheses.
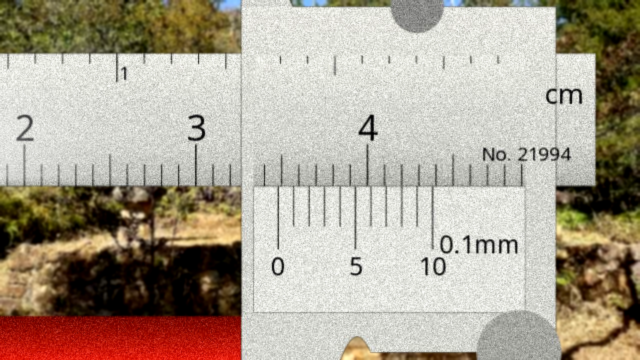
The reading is 34.8 (mm)
